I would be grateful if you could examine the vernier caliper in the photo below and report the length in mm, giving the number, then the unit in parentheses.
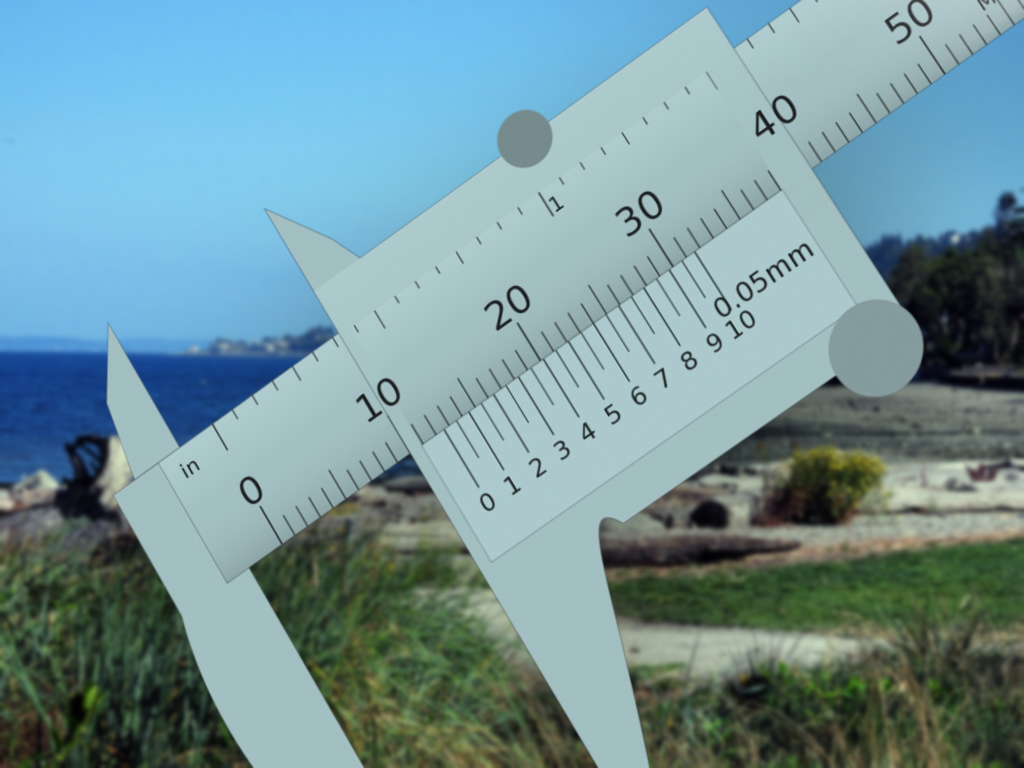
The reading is 12.6 (mm)
